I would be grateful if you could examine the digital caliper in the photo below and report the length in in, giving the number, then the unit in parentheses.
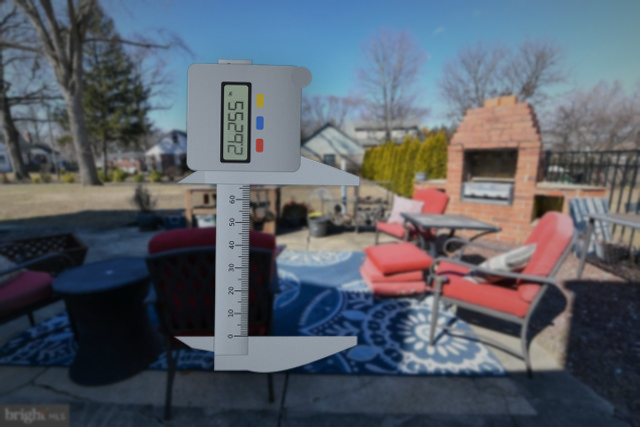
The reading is 2.6255 (in)
